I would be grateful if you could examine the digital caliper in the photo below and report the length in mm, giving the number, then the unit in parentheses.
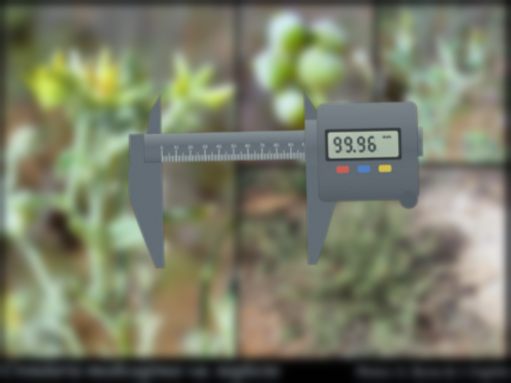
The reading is 99.96 (mm)
